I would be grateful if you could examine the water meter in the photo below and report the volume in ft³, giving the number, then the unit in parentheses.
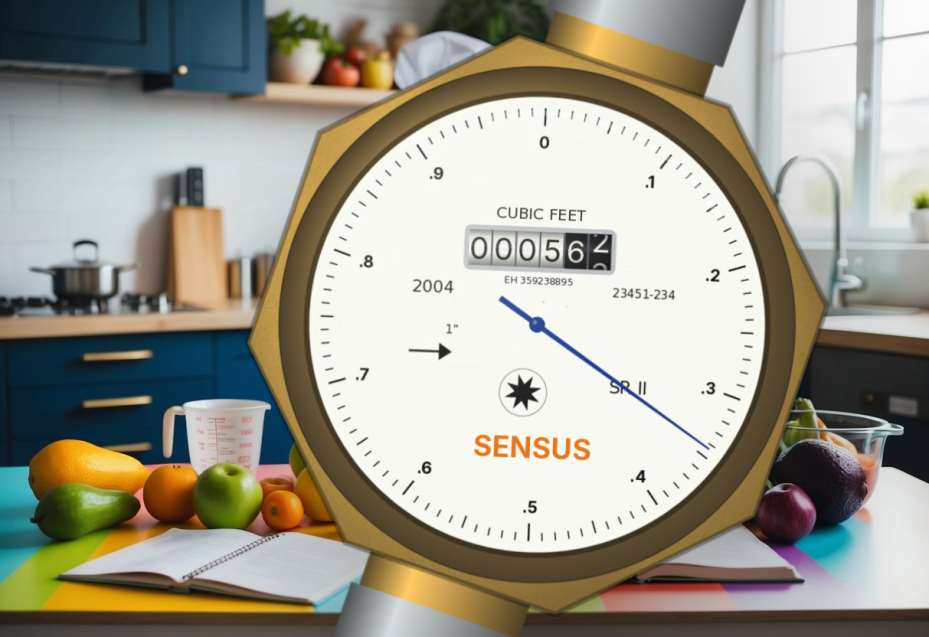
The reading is 562.34 (ft³)
